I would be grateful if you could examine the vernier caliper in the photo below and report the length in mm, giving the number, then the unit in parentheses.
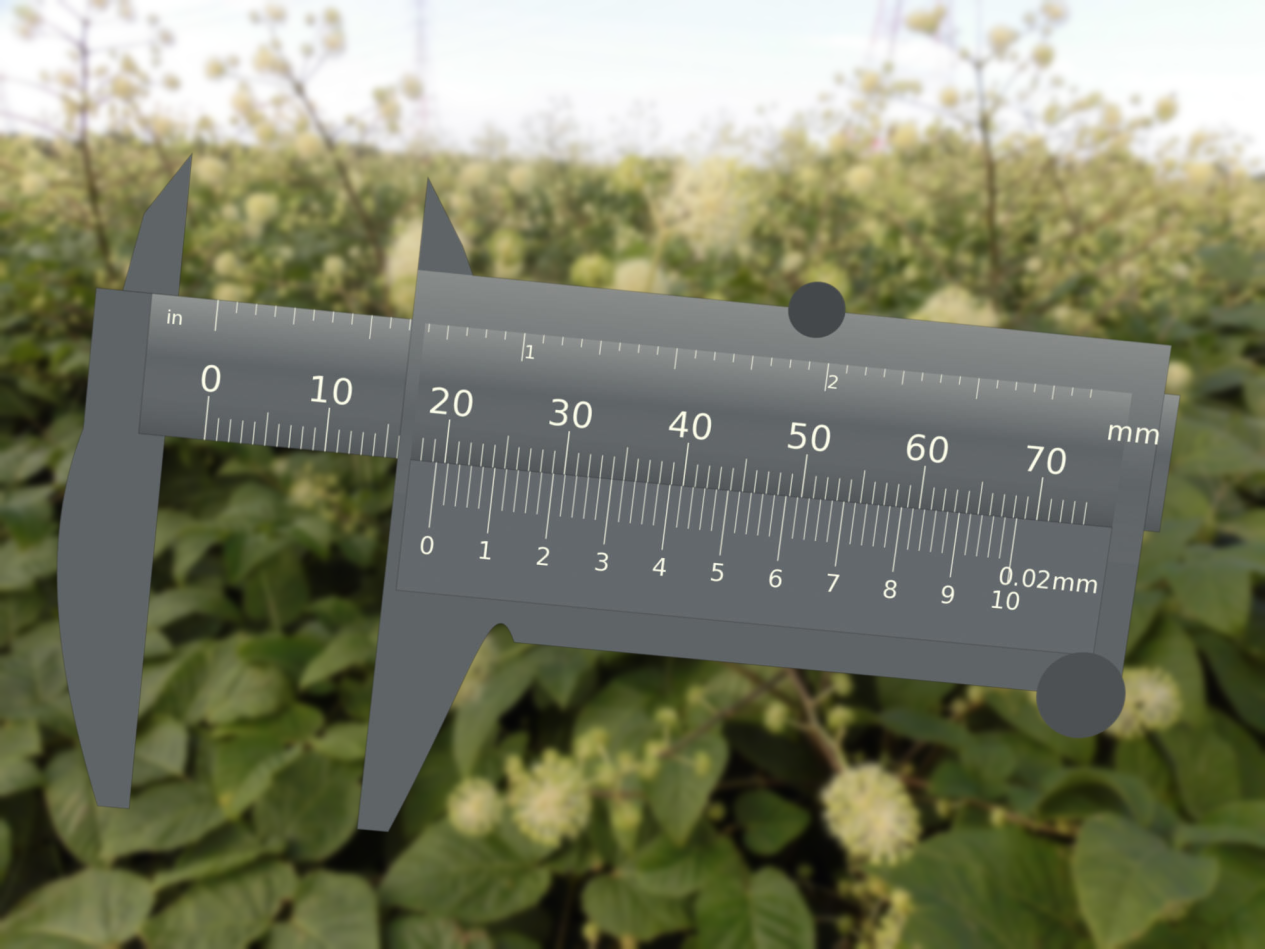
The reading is 19.3 (mm)
